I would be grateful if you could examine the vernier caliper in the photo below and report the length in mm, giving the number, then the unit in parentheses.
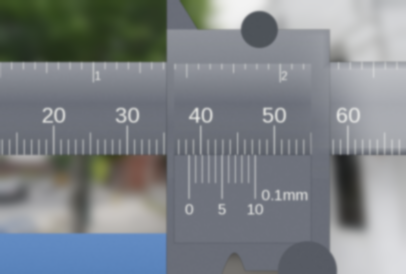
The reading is 38.4 (mm)
